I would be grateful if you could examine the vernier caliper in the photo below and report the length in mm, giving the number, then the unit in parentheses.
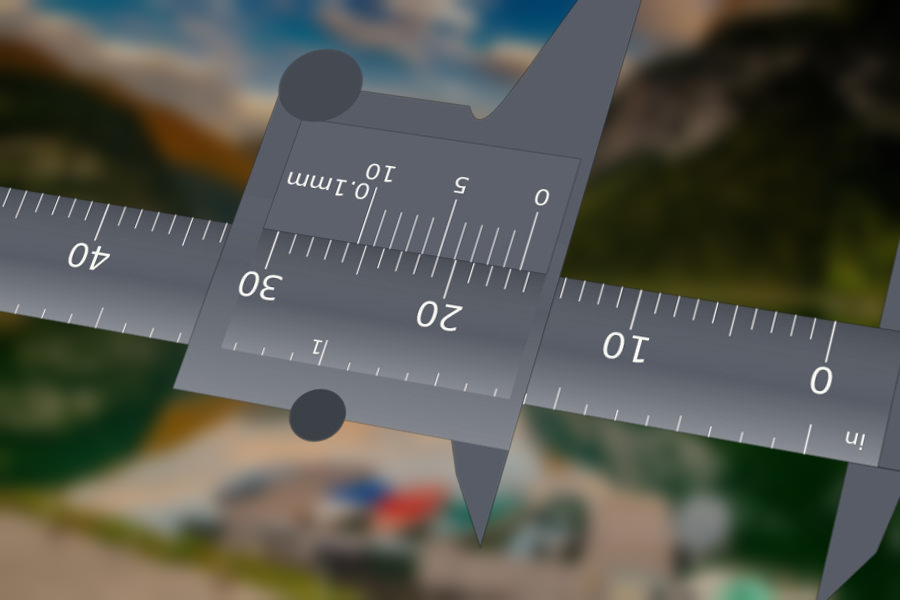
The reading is 16.5 (mm)
